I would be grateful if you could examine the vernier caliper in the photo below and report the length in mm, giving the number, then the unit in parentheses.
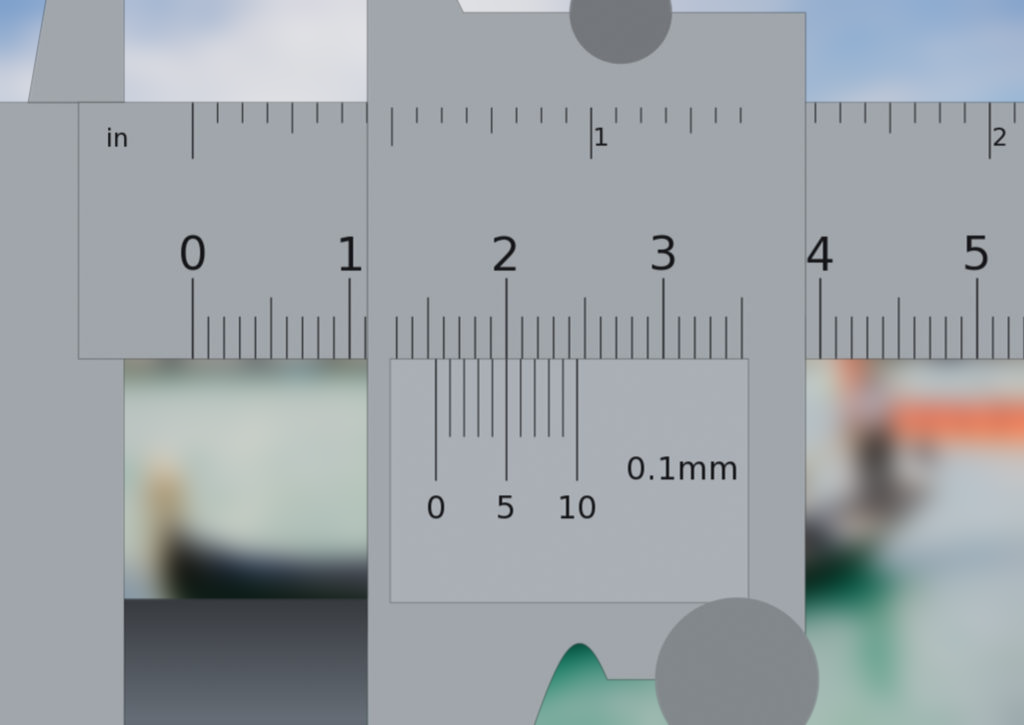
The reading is 15.5 (mm)
